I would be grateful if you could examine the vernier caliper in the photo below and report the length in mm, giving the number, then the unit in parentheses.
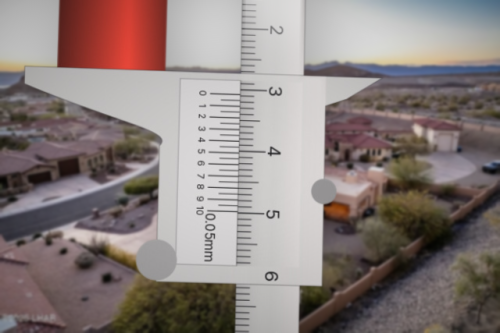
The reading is 30.8 (mm)
